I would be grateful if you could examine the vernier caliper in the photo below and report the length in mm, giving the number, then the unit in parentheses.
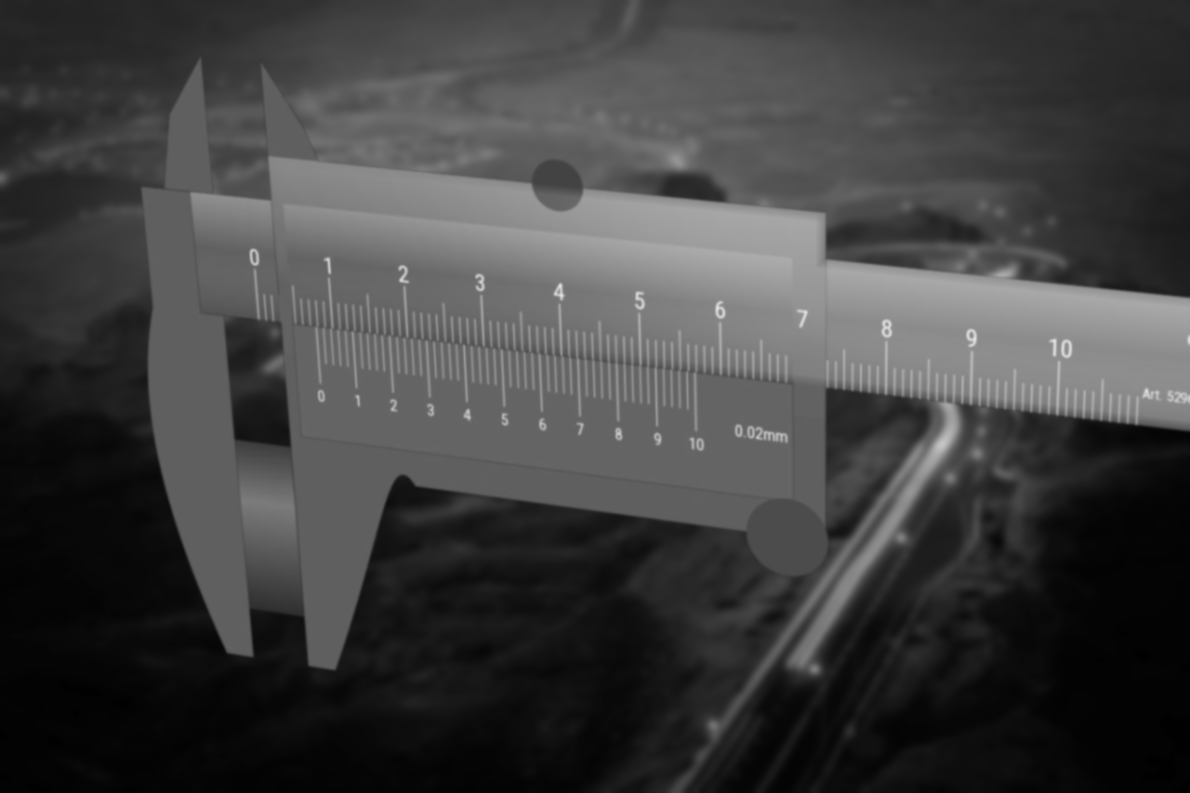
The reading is 7.8 (mm)
